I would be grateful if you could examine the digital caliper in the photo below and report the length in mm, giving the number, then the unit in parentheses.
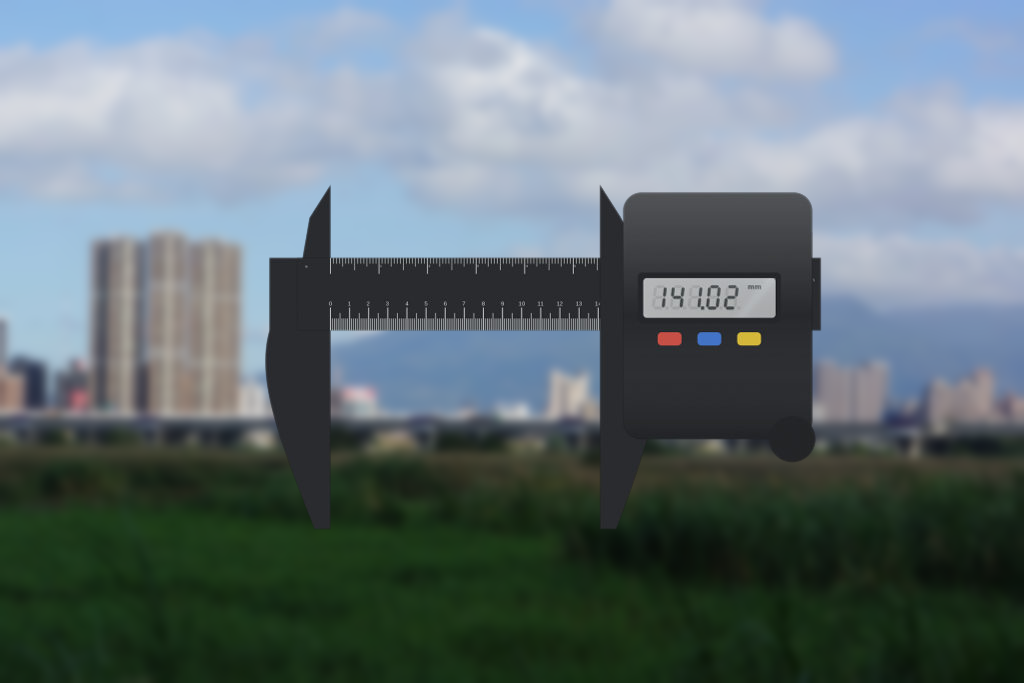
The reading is 141.02 (mm)
